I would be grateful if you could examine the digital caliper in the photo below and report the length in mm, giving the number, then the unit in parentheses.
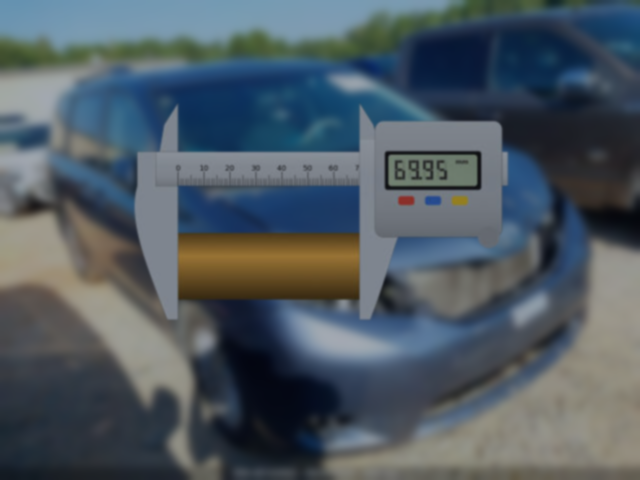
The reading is 69.95 (mm)
